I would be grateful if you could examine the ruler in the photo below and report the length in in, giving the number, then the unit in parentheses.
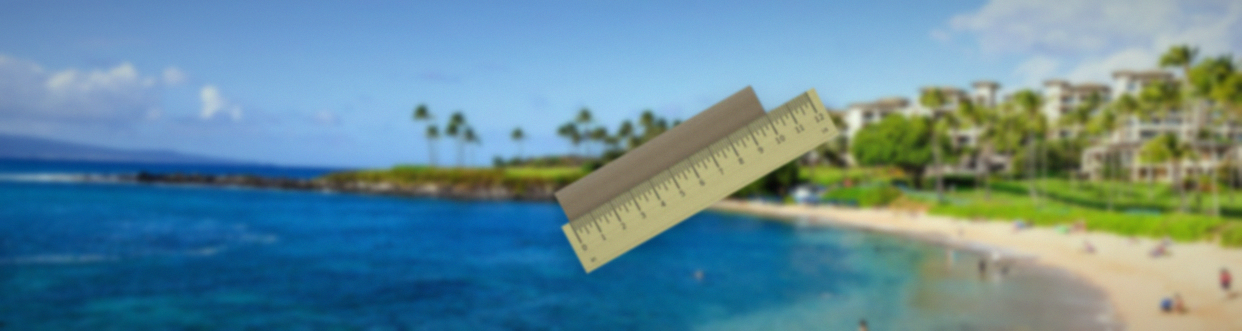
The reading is 10 (in)
